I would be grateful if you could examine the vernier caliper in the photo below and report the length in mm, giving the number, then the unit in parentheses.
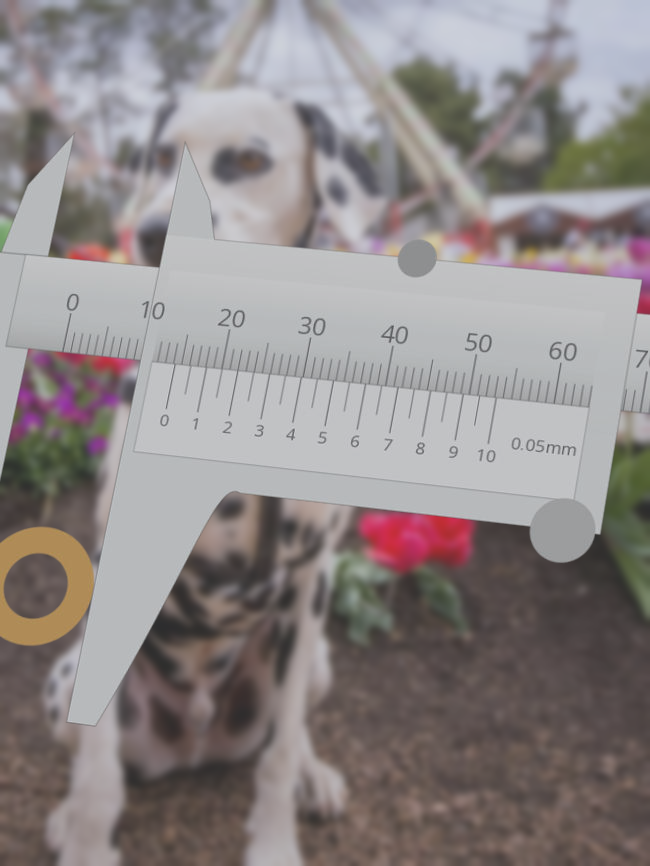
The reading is 14.2 (mm)
